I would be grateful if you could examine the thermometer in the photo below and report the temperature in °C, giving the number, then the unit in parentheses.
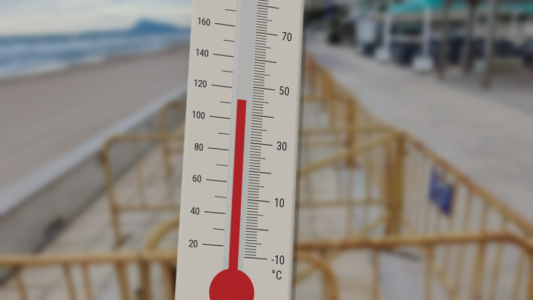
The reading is 45 (°C)
